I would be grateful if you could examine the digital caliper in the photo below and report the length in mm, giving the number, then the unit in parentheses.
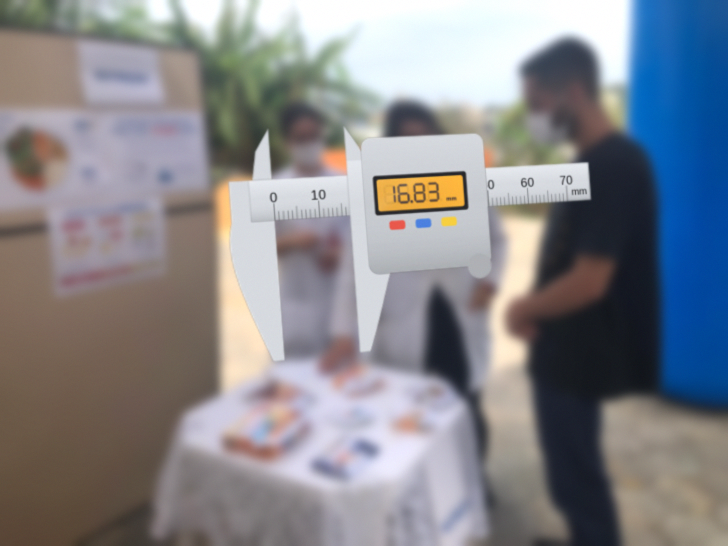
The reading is 16.83 (mm)
